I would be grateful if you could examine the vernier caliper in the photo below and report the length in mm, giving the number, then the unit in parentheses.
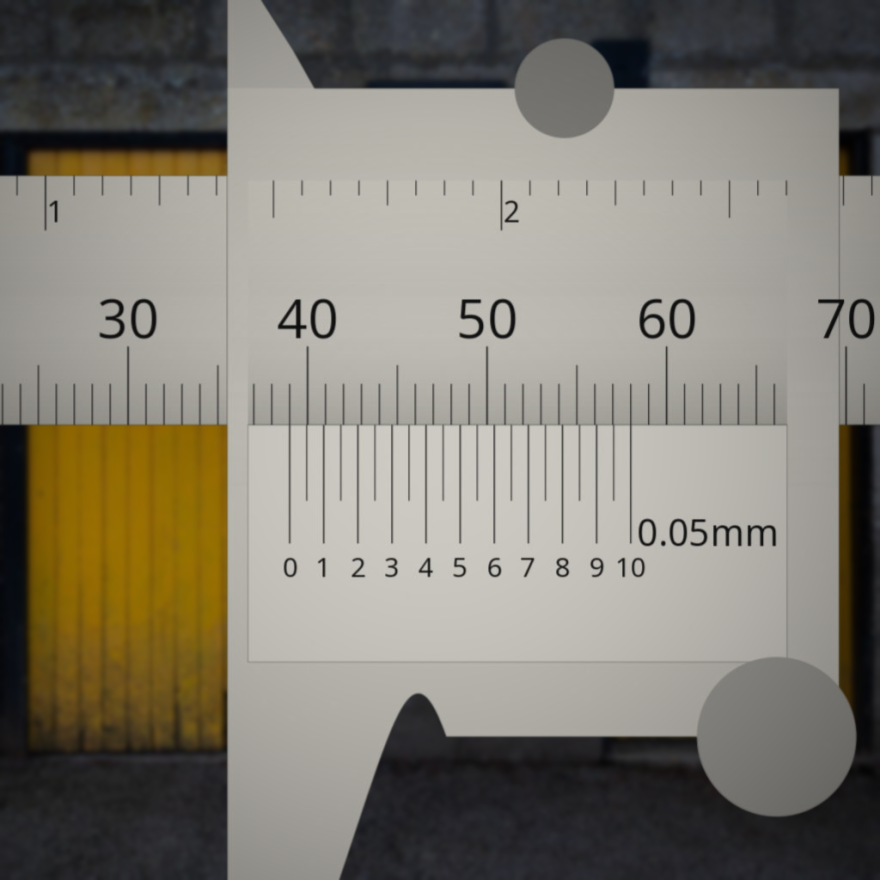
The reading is 39.0 (mm)
